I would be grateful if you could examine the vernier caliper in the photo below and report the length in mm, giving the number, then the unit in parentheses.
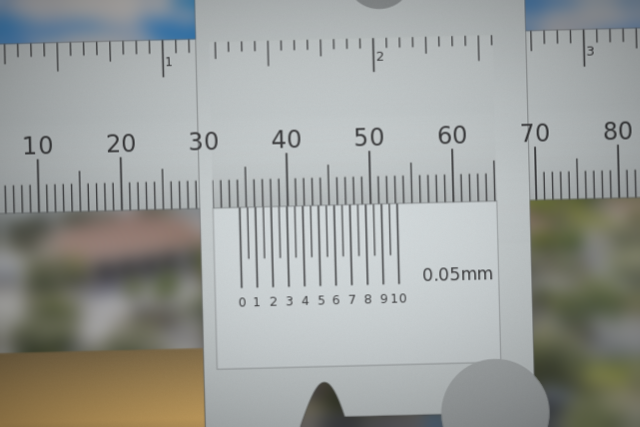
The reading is 34.2 (mm)
